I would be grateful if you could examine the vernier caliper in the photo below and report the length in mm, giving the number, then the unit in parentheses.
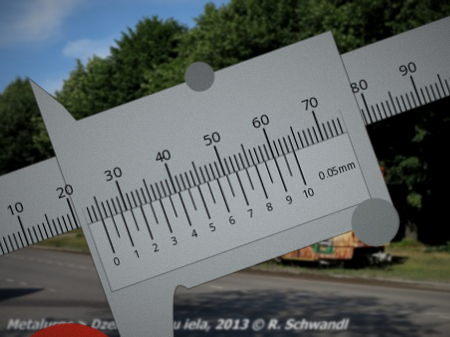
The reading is 25.0 (mm)
